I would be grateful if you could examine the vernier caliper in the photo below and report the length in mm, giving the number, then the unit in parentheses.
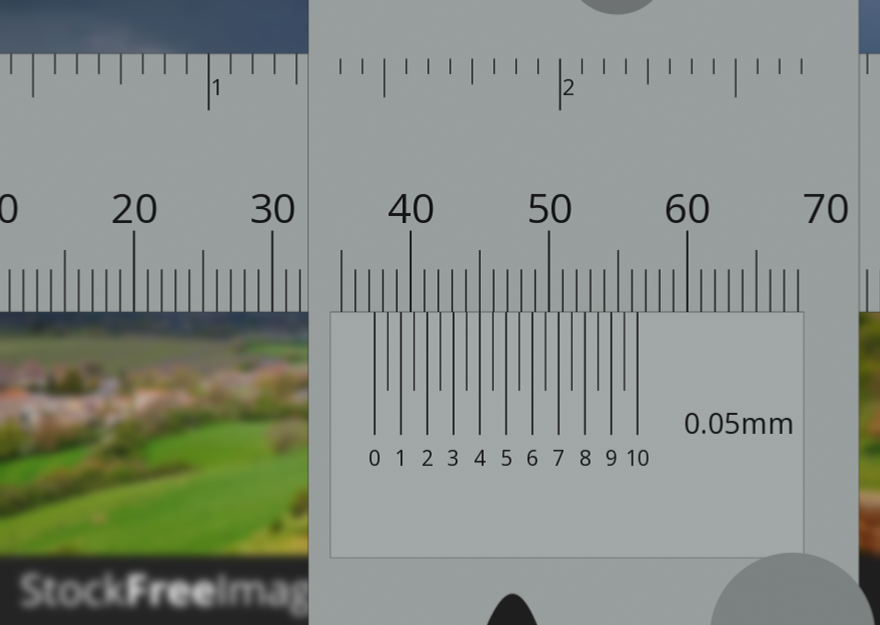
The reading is 37.4 (mm)
